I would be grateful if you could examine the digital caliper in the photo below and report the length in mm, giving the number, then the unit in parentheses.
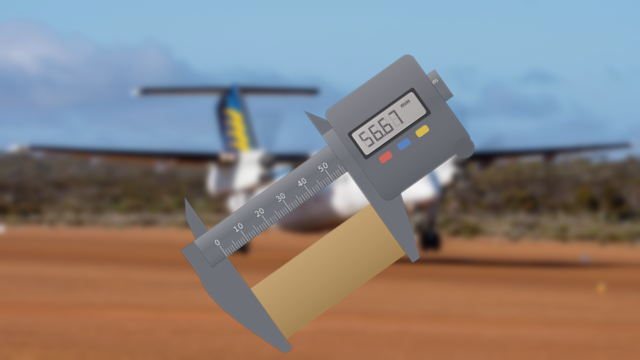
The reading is 56.67 (mm)
